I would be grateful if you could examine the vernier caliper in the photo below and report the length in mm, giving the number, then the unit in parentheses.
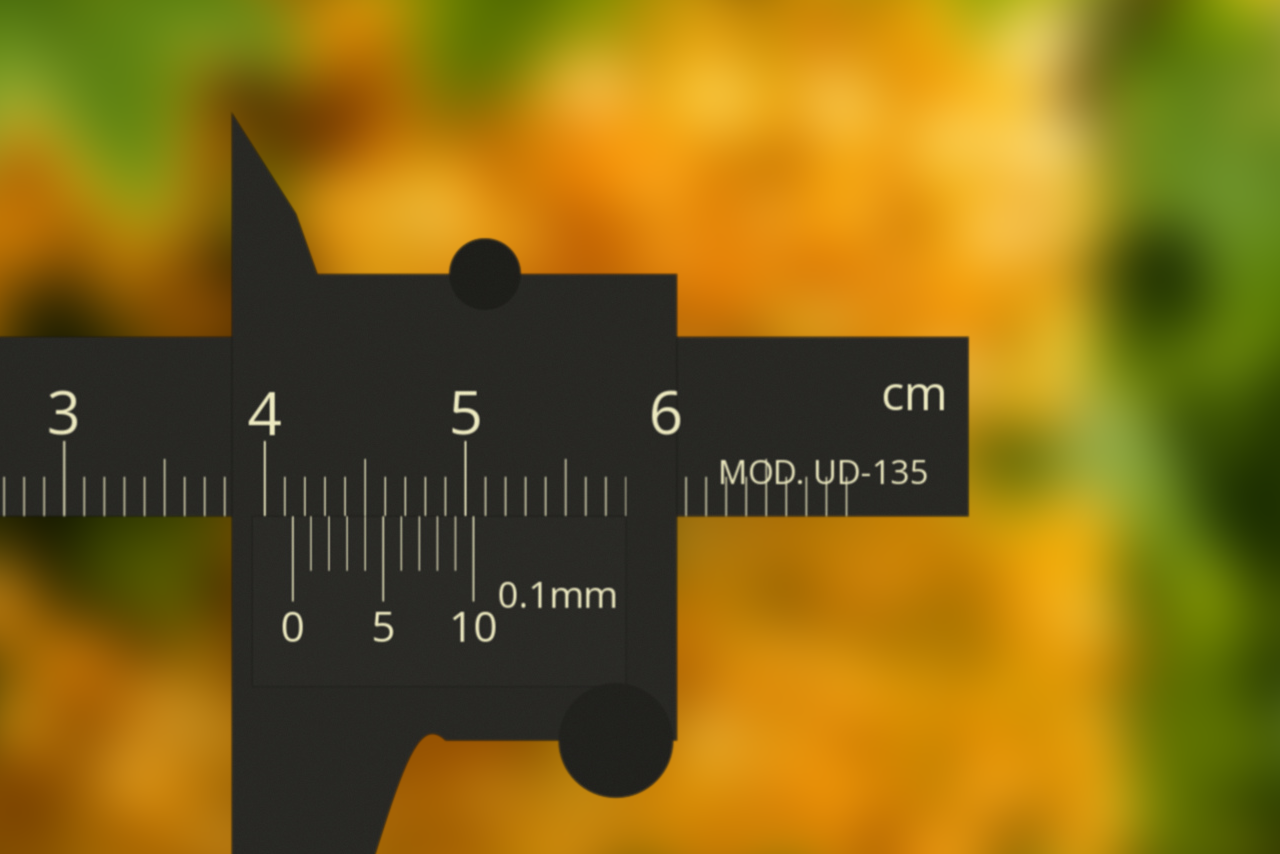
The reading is 41.4 (mm)
